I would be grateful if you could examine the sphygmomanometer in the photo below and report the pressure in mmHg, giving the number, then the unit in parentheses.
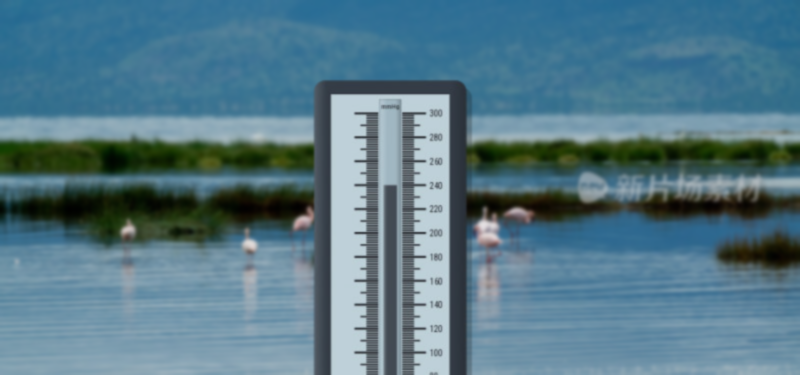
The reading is 240 (mmHg)
